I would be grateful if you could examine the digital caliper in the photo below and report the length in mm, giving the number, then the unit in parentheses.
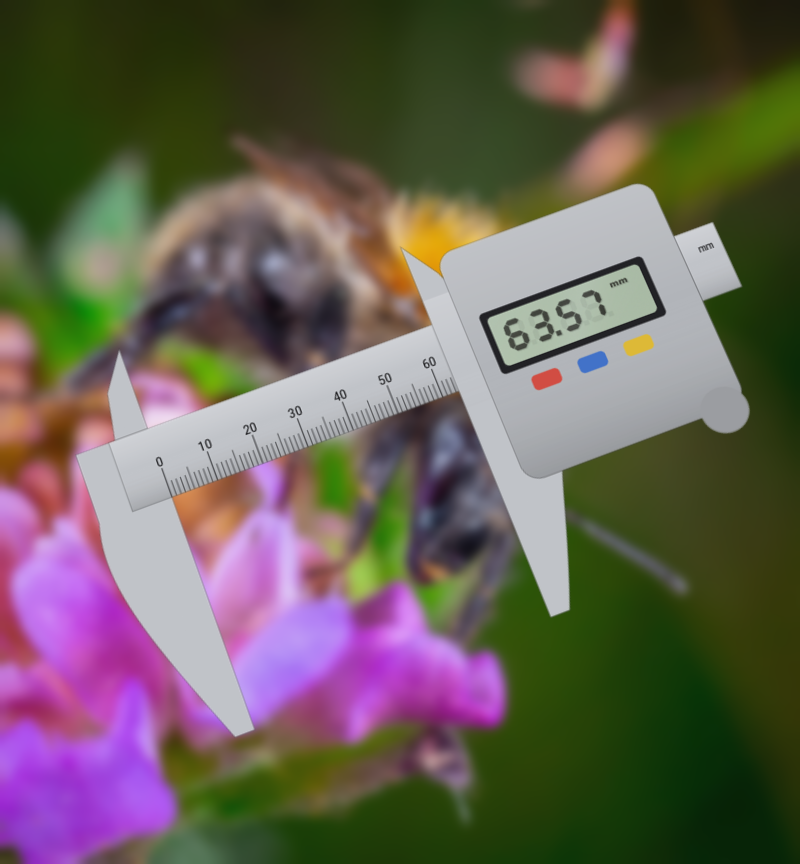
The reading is 63.57 (mm)
